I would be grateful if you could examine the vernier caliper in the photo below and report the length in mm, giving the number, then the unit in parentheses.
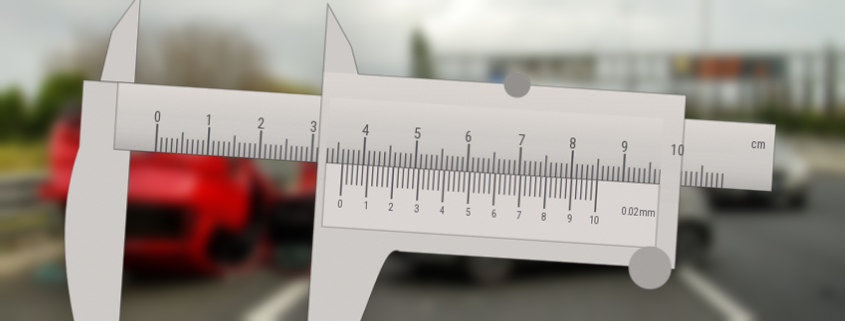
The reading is 36.0 (mm)
